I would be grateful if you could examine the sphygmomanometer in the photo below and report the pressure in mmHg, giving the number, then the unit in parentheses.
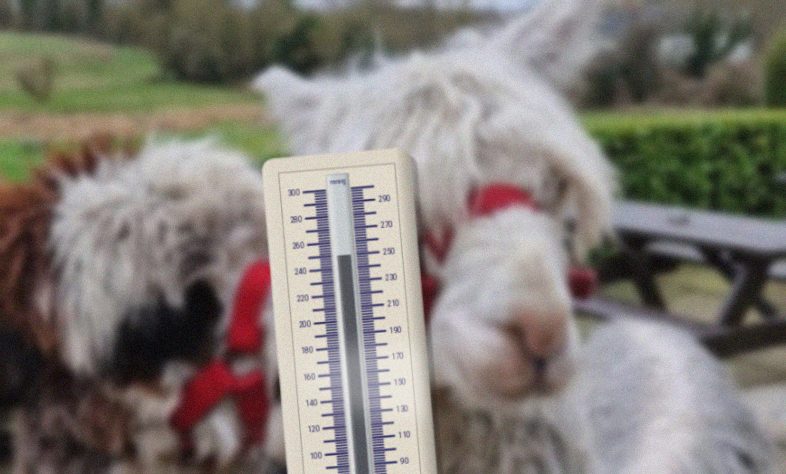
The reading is 250 (mmHg)
